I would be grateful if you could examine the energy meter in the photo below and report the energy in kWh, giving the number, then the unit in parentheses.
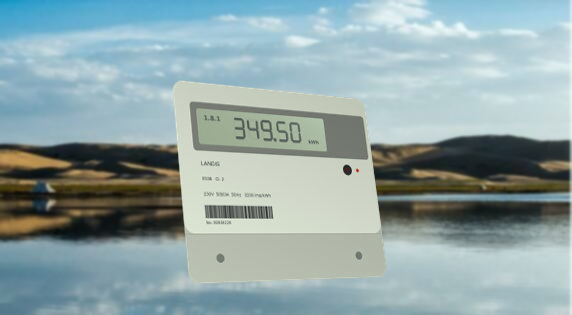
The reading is 349.50 (kWh)
